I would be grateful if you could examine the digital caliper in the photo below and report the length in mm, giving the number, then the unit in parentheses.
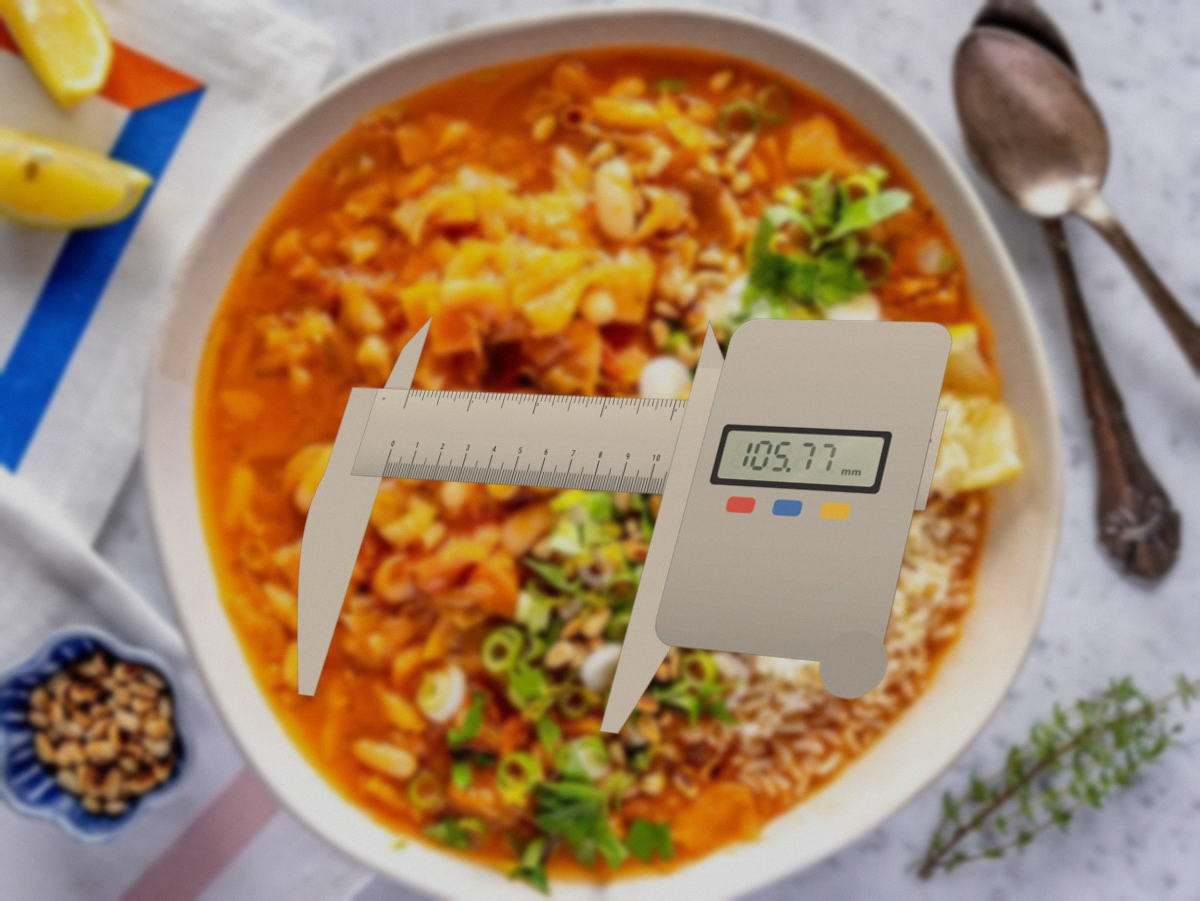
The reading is 105.77 (mm)
